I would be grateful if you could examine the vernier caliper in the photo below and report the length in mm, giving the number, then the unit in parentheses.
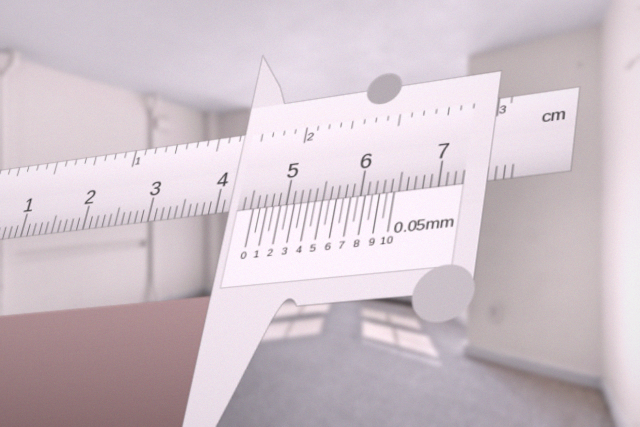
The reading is 45.4 (mm)
